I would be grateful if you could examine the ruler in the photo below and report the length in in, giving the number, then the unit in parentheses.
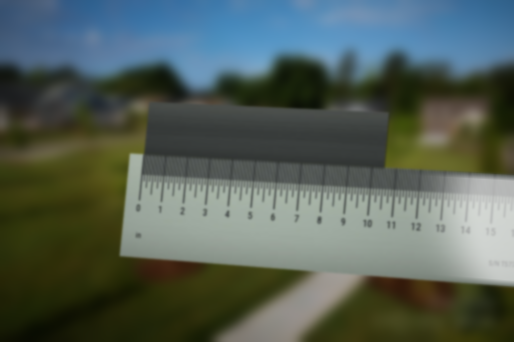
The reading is 10.5 (in)
